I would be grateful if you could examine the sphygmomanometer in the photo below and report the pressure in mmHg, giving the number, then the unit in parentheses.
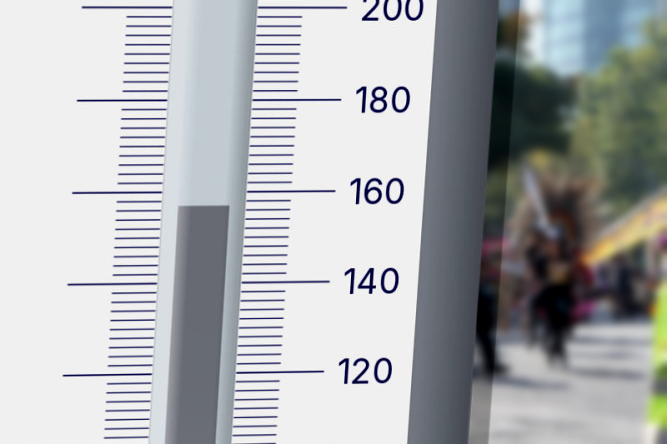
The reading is 157 (mmHg)
